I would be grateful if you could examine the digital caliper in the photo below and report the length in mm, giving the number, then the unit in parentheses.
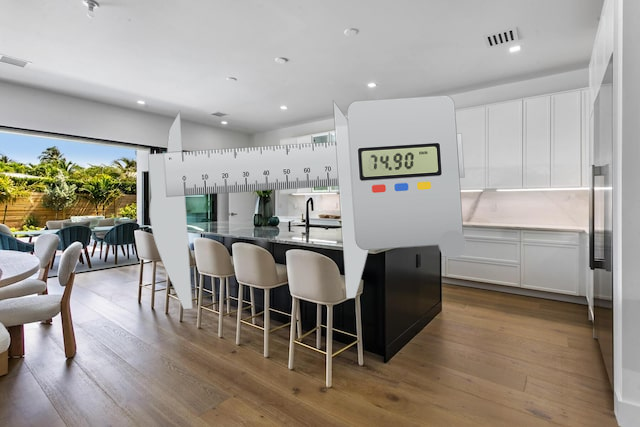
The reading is 74.90 (mm)
